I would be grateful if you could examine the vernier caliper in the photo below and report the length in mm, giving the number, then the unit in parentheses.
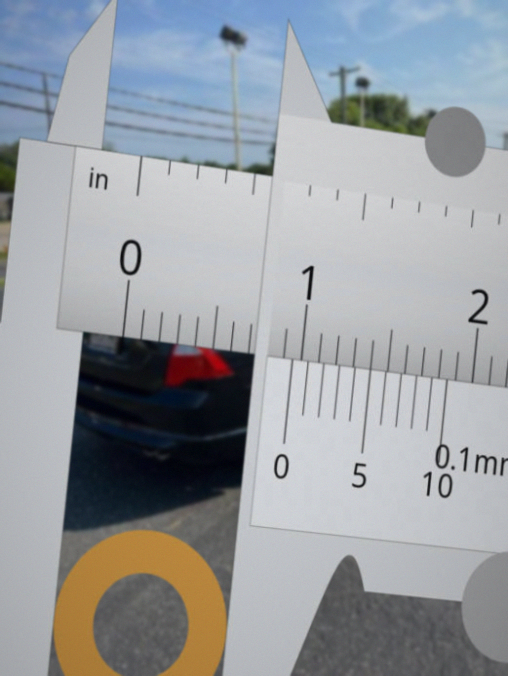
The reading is 9.5 (mm)
